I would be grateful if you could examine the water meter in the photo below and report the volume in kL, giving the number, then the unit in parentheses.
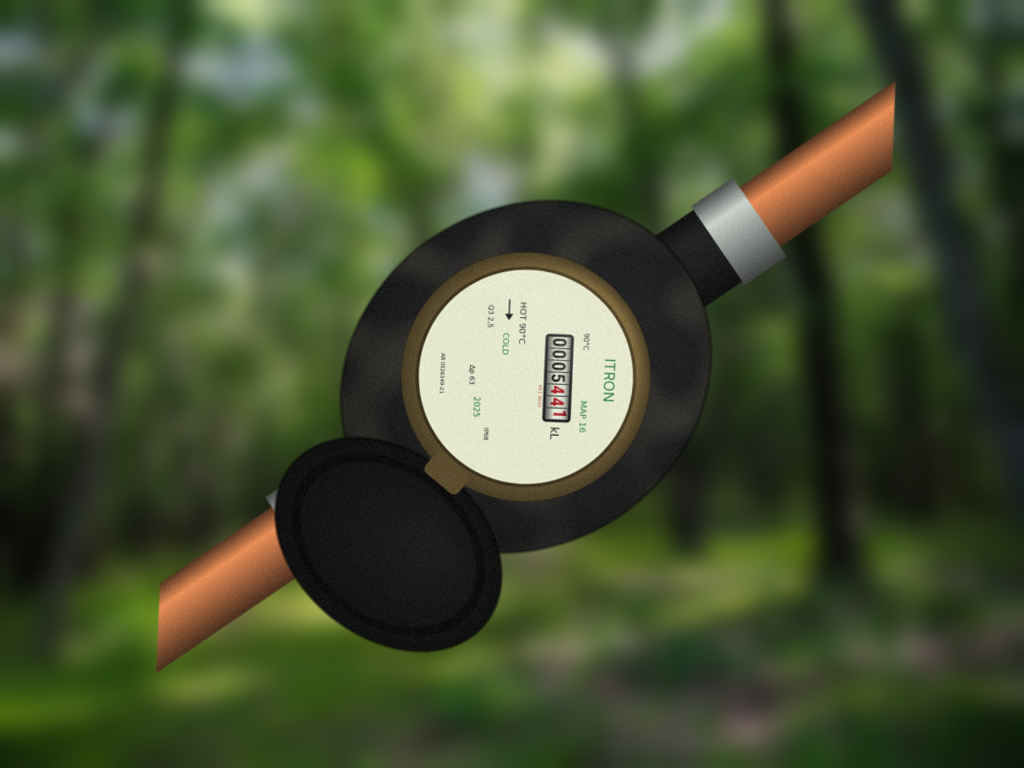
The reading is 5.441 (kL)
